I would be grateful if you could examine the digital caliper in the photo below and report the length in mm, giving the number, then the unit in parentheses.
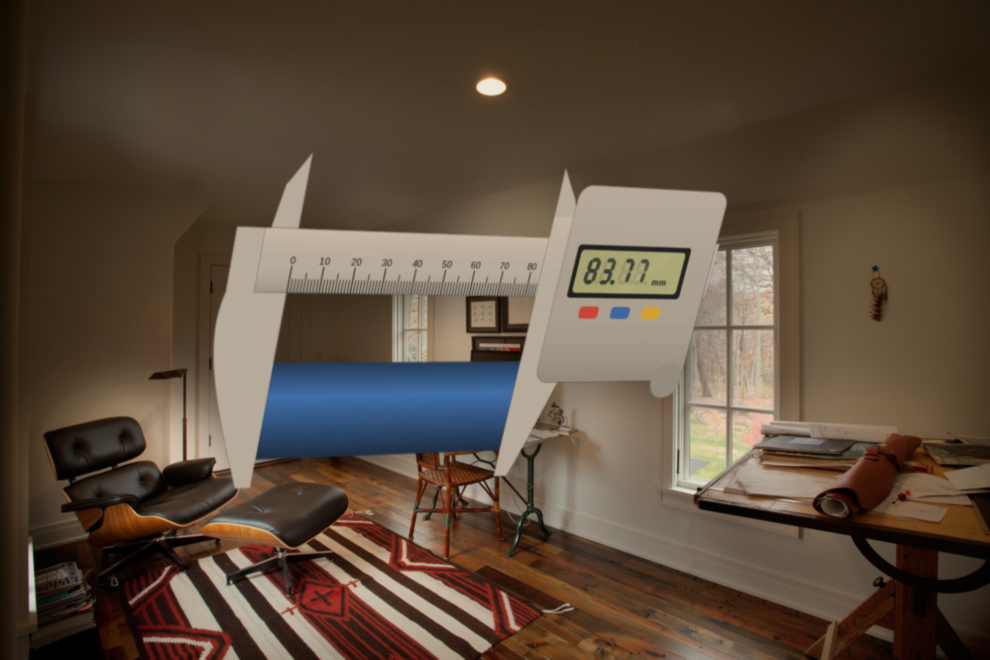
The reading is 83.77 (mm)
